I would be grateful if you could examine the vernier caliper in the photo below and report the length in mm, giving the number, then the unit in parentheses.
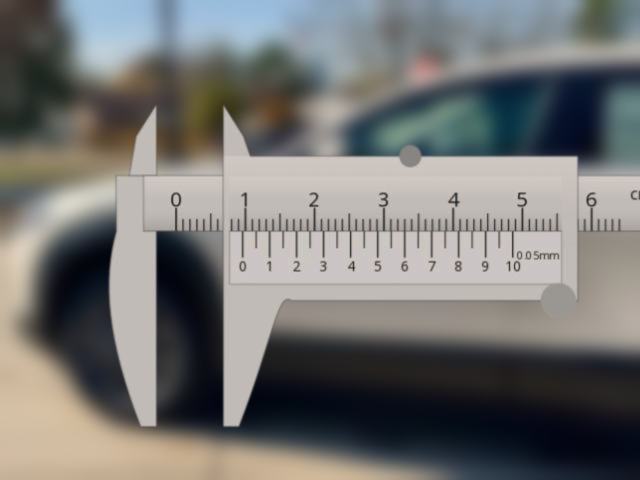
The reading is 9.6 (mm)
